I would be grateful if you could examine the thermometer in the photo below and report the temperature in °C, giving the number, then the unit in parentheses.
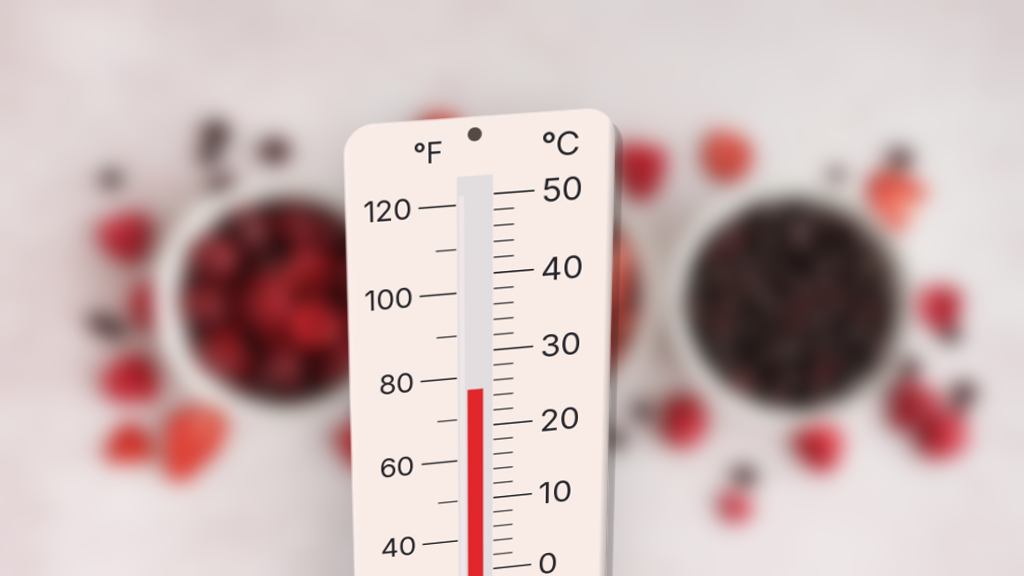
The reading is 25 (°C)
